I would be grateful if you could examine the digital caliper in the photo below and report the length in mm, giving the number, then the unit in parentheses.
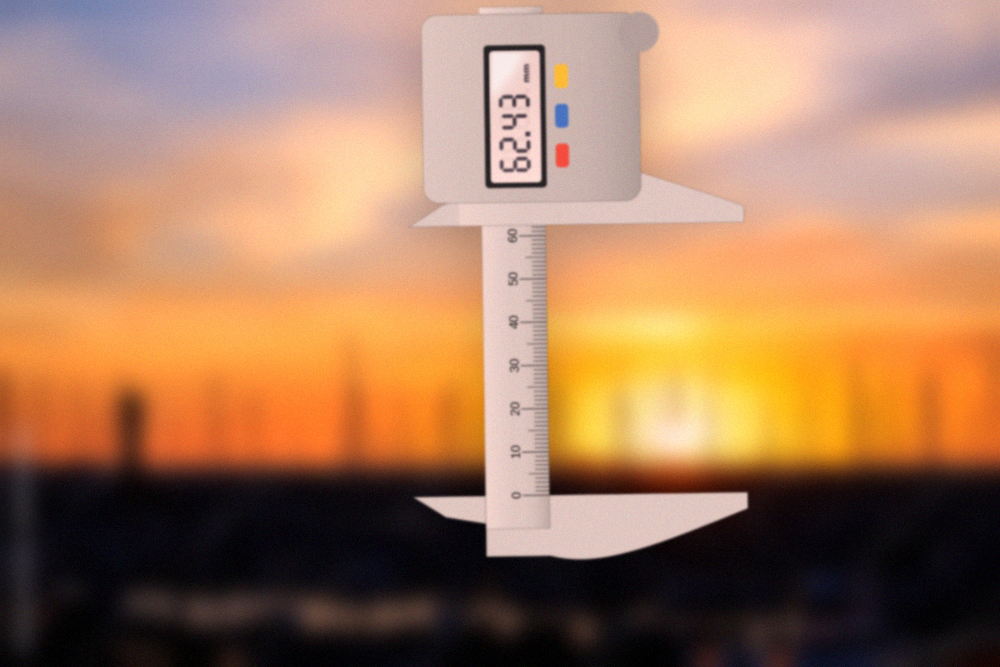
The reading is 62.43 (mm)
